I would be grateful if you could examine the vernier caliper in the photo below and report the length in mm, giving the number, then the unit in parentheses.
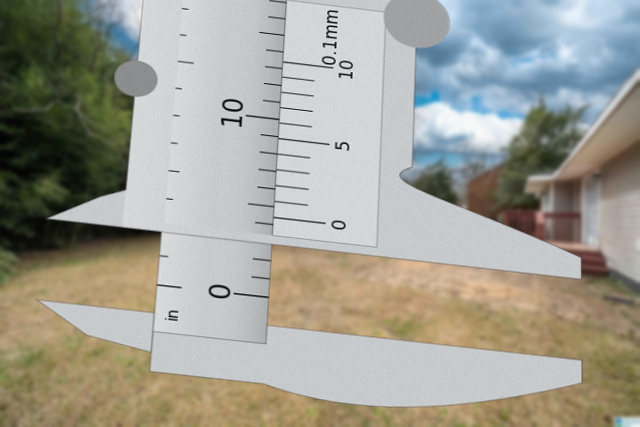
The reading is 4.4 (mm)
